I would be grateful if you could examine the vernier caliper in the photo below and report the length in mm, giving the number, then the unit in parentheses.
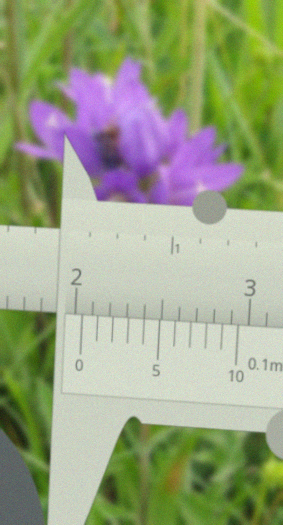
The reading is 20.4 (mm)
